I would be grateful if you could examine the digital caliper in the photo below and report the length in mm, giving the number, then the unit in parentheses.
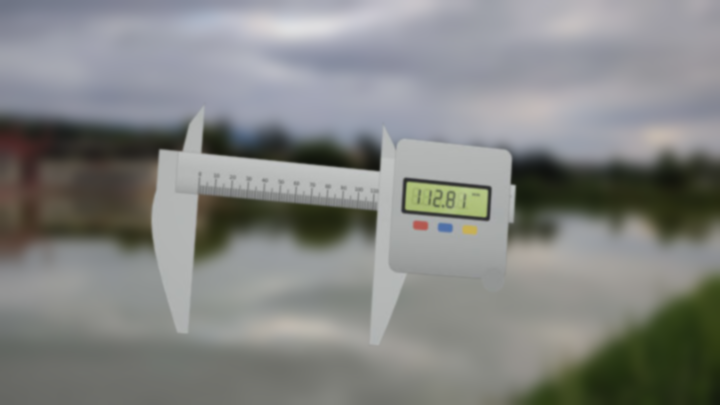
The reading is 112.81 (mm)
